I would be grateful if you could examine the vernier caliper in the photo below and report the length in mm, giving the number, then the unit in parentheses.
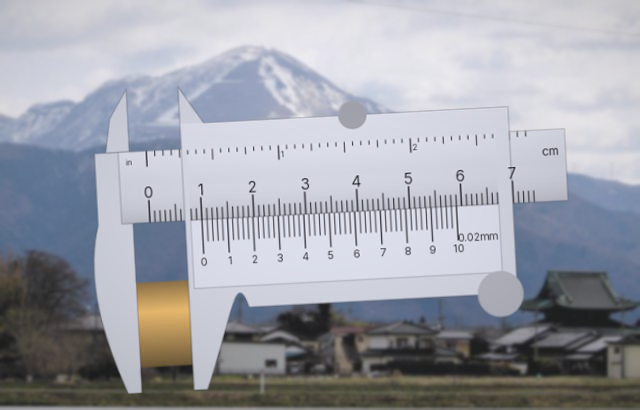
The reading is 10.0 (mm)
